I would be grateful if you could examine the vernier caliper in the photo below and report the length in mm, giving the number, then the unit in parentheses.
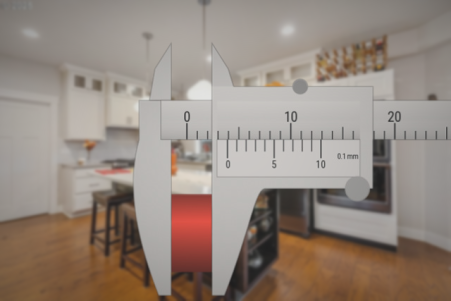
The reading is 3.9 (mm)
